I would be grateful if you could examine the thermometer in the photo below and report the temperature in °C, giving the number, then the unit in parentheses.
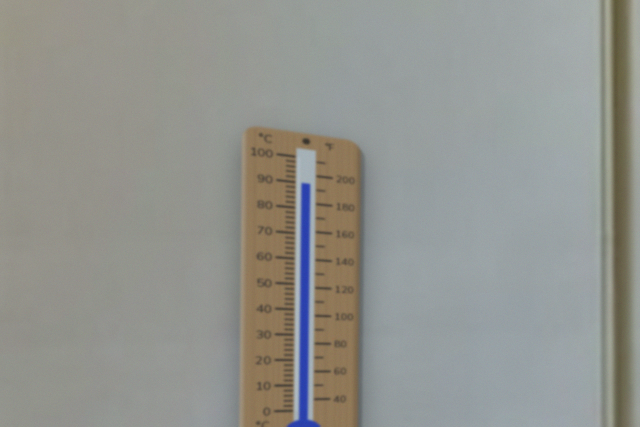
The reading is 90 (°C)
